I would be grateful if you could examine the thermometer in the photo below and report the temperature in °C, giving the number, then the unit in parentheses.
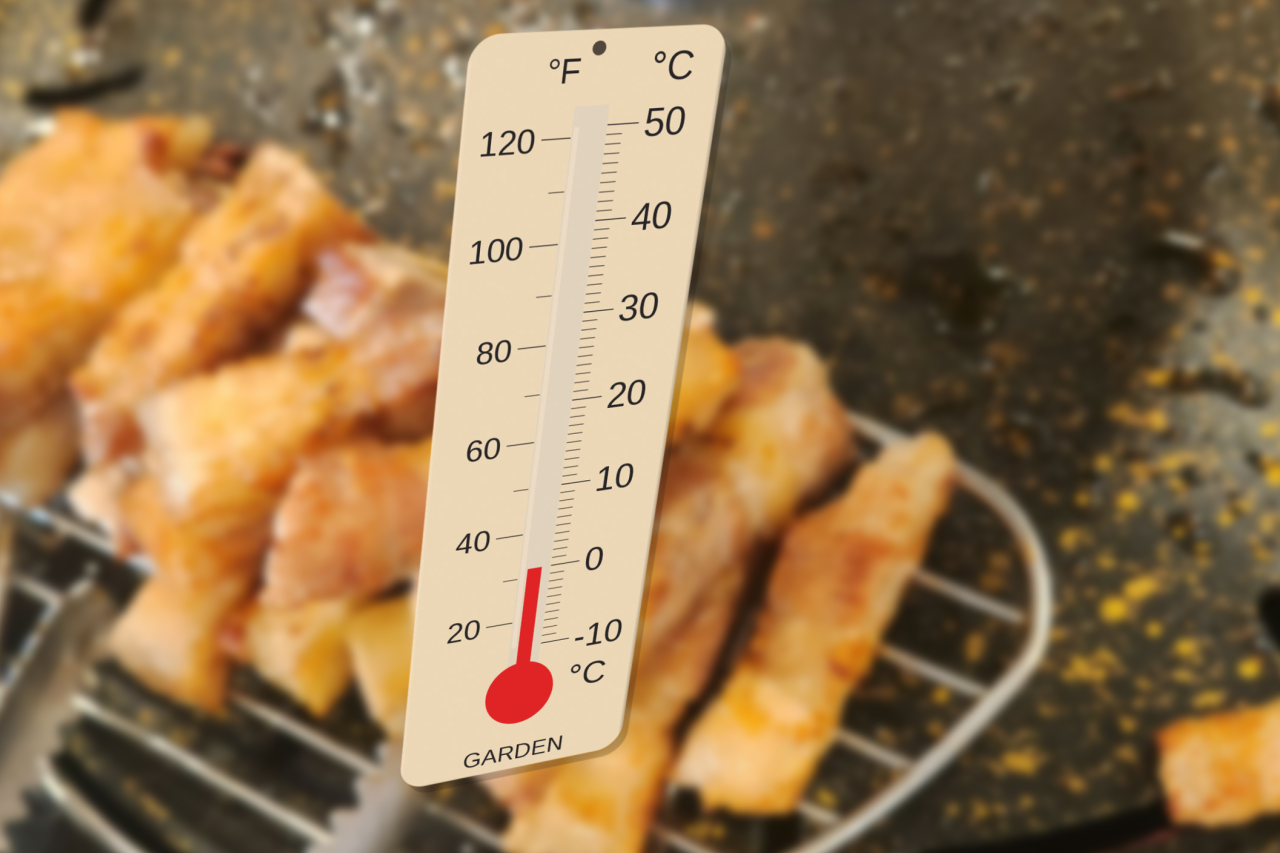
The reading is 0 (°C)
